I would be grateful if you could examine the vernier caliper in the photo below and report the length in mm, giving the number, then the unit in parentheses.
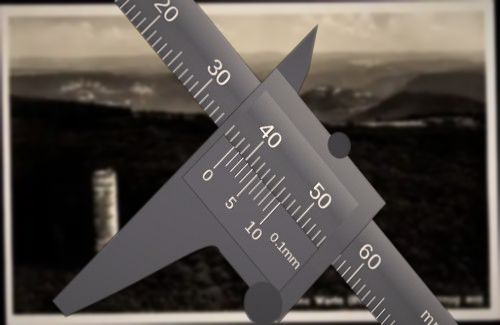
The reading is 37.8 (mm)
